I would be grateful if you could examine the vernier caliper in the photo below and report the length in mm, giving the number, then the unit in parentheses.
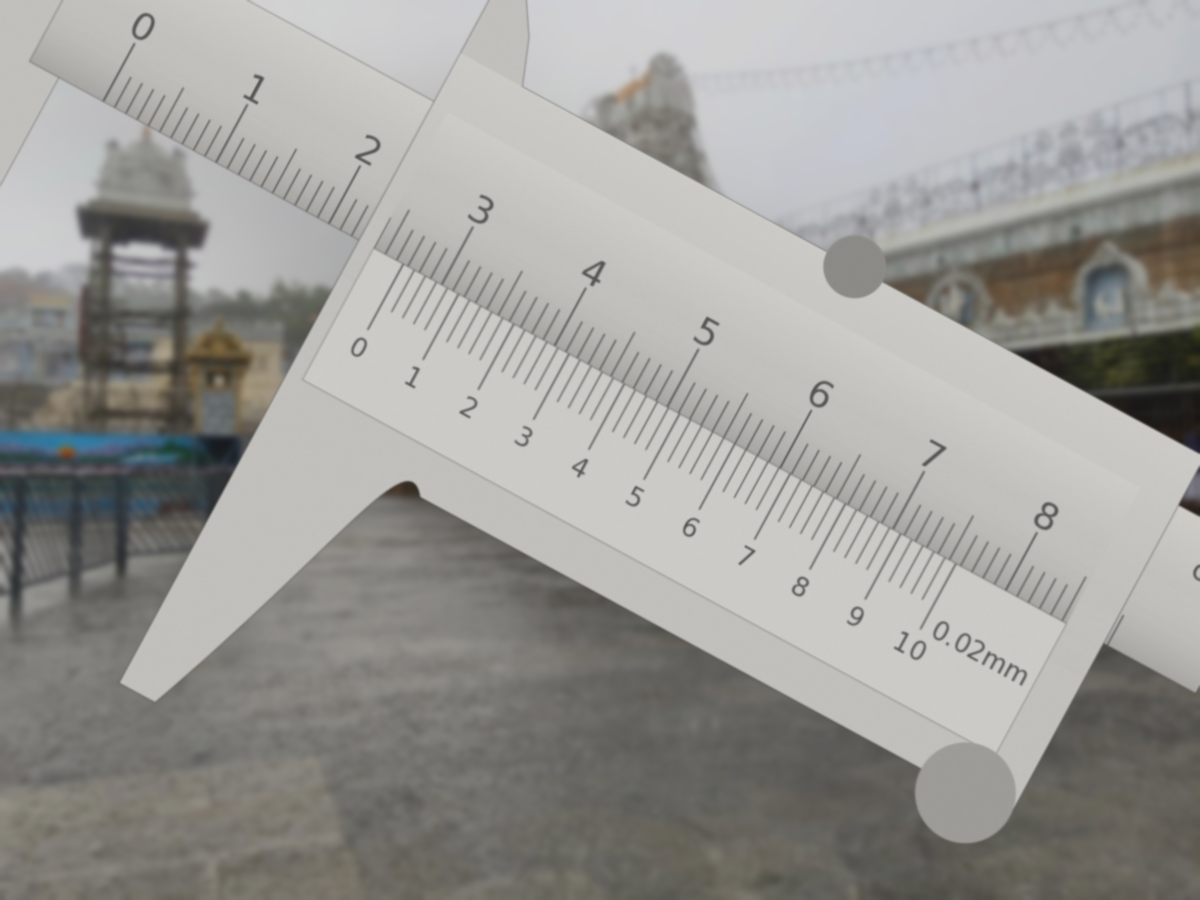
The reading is 26.6 (mm)
